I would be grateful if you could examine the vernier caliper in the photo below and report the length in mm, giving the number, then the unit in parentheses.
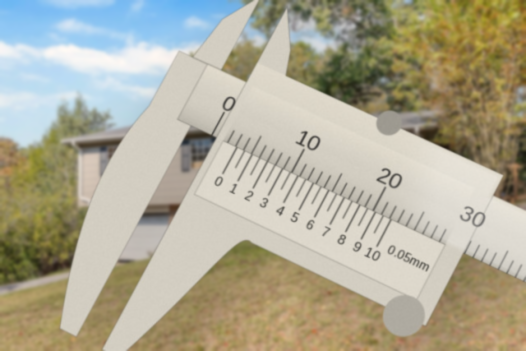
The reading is 3.2 (mm)
